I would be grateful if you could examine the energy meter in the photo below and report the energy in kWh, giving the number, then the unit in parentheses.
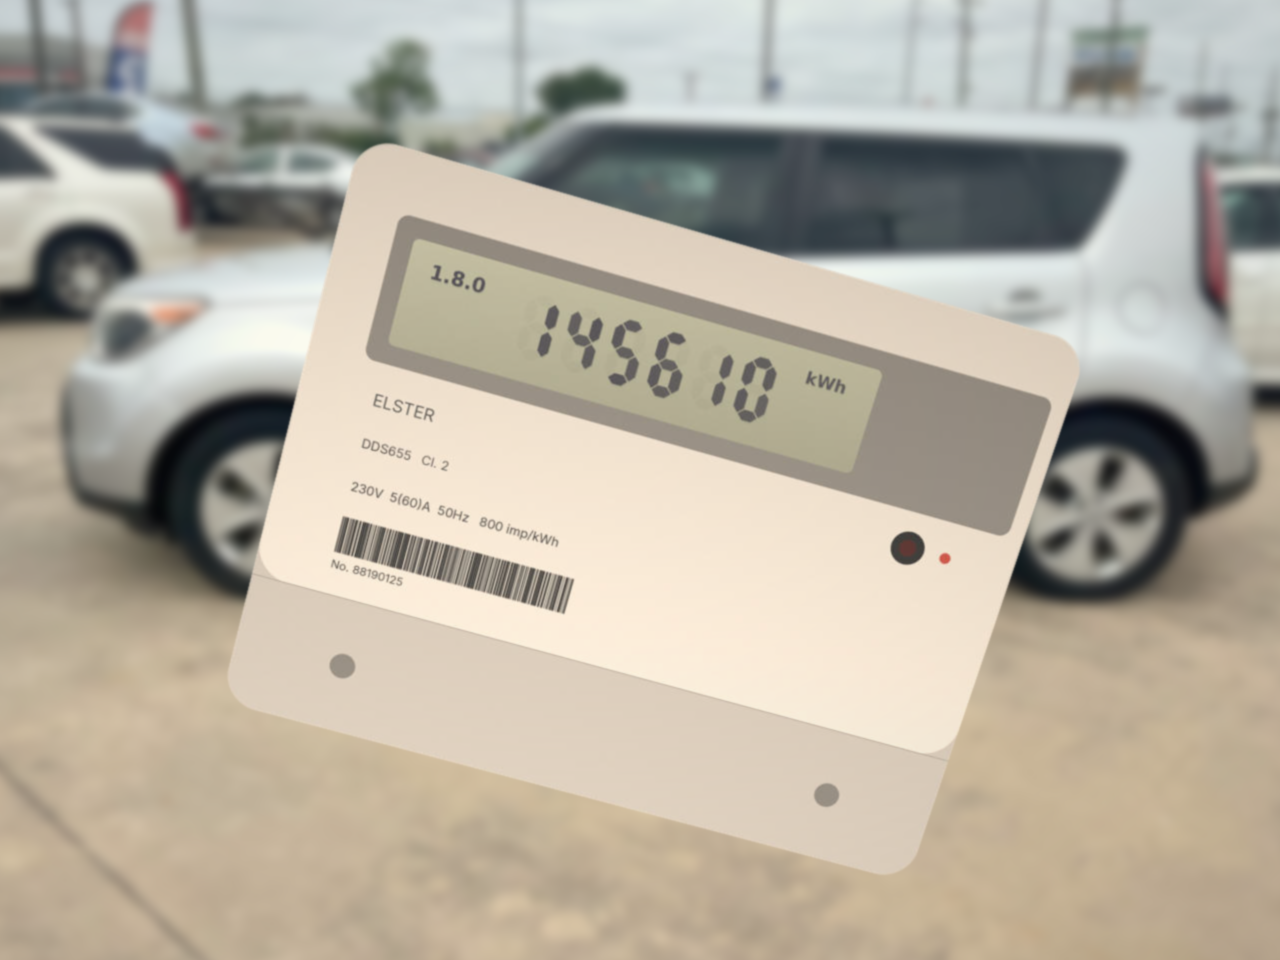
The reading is 145610 (kWh)
